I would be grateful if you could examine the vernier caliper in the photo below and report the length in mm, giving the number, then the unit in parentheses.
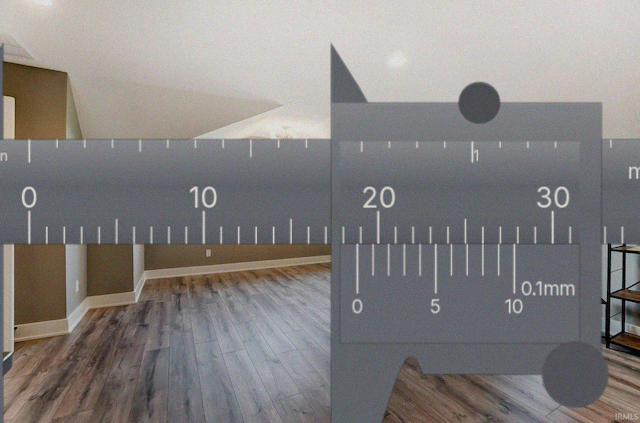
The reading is 18.8 (mm)
